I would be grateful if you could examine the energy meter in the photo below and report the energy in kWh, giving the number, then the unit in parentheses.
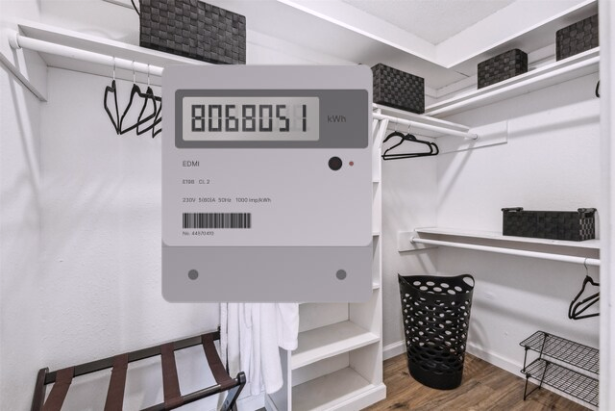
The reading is 8068051 (kWh)
